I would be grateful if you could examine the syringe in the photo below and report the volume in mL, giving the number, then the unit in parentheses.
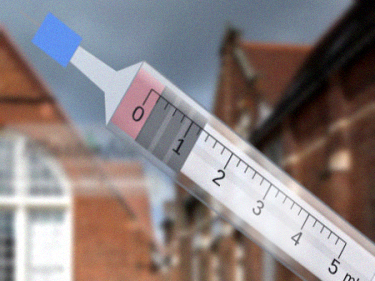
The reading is 0.2 (mL)
